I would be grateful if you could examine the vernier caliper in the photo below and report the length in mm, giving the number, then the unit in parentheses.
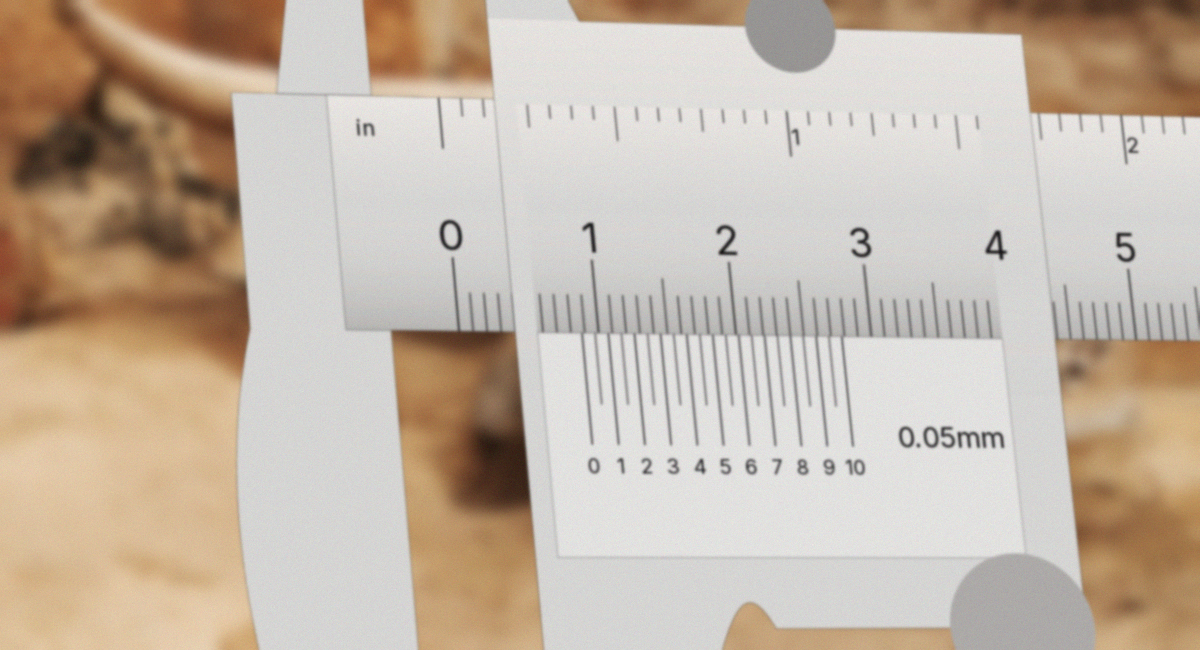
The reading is 8.8 (mm)
